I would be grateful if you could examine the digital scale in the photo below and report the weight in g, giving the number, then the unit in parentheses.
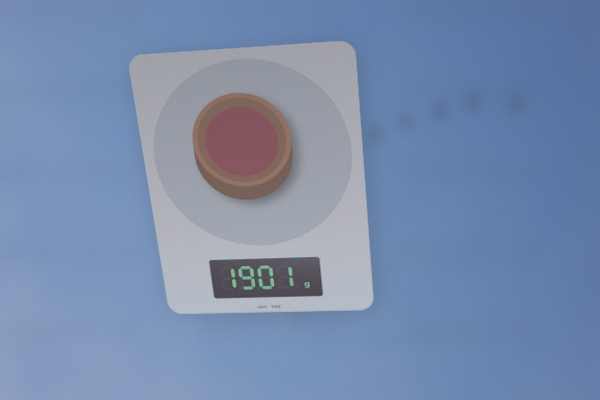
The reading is 1901 (g)
